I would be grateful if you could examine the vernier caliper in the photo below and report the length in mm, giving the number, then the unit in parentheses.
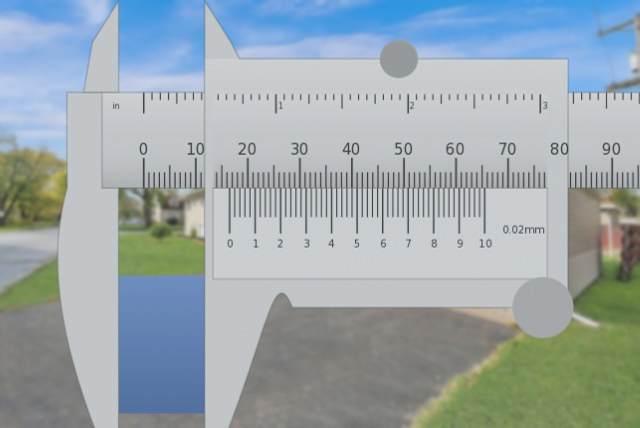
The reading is 16.5 (mm)
